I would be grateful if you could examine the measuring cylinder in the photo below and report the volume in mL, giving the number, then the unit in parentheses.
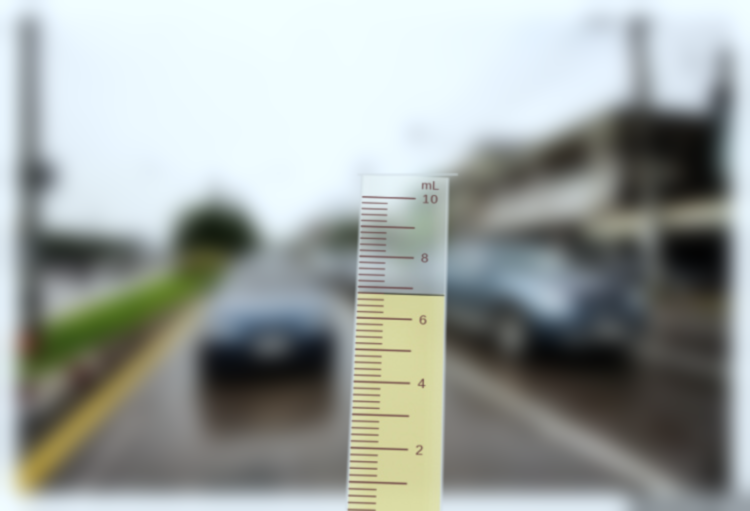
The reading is 6.8 (mL)
